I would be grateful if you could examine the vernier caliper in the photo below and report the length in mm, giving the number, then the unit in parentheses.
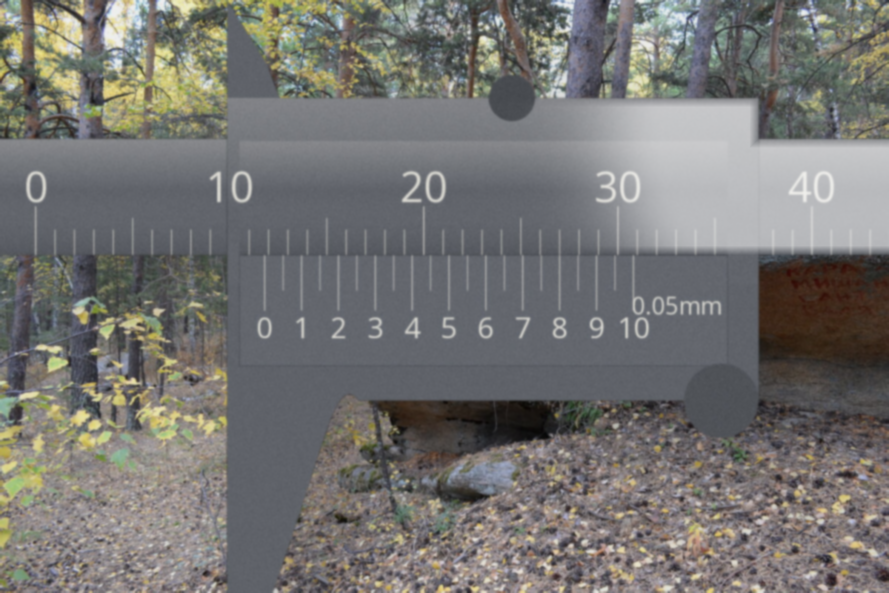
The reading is 11.8 (mm)
